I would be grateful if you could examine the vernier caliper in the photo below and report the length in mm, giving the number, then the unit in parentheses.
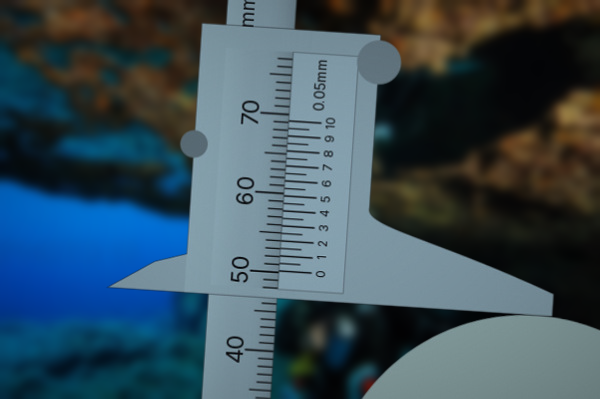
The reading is 50.2 (mm)
